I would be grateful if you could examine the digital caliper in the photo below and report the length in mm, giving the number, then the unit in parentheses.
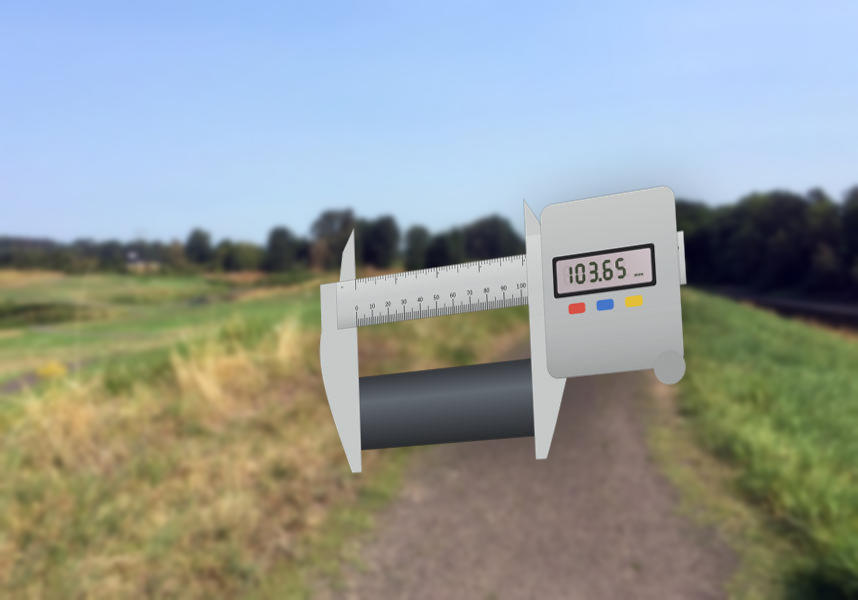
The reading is 103.65 (mm)
